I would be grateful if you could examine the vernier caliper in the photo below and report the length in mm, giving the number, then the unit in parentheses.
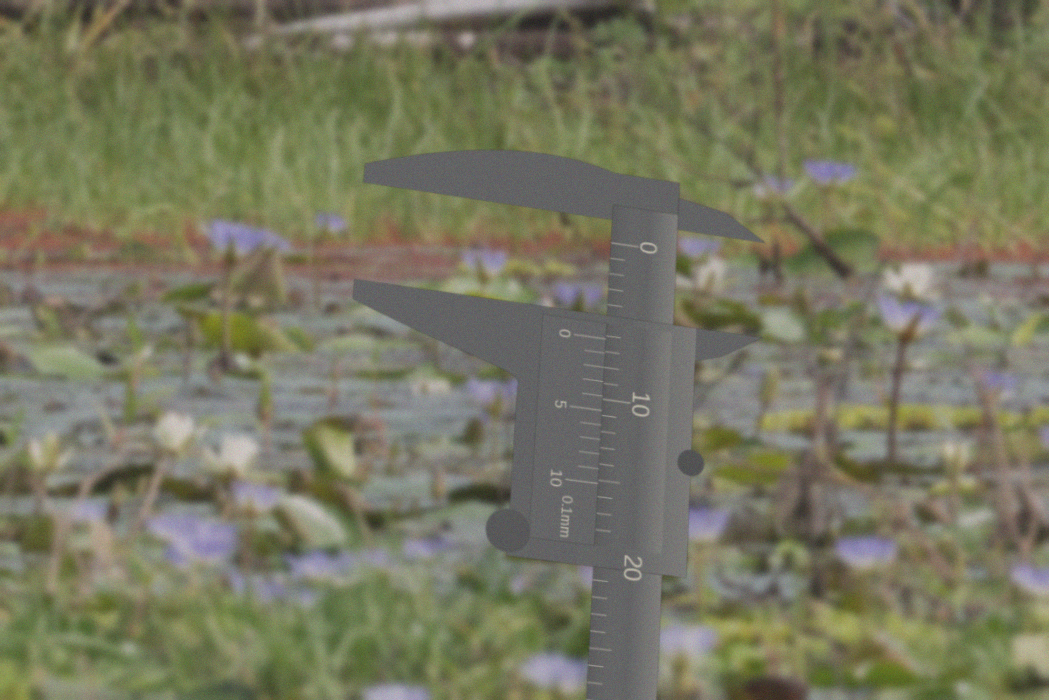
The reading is 6.2 (mm)
